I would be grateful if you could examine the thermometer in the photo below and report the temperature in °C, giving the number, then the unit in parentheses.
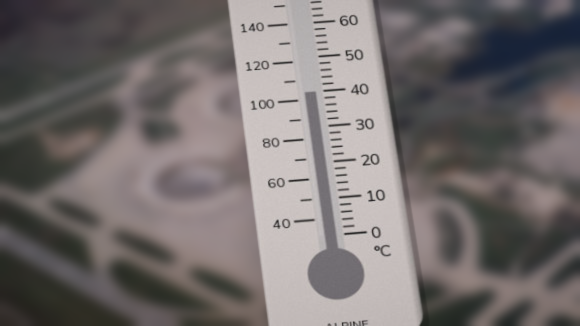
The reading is 40 (°C)
